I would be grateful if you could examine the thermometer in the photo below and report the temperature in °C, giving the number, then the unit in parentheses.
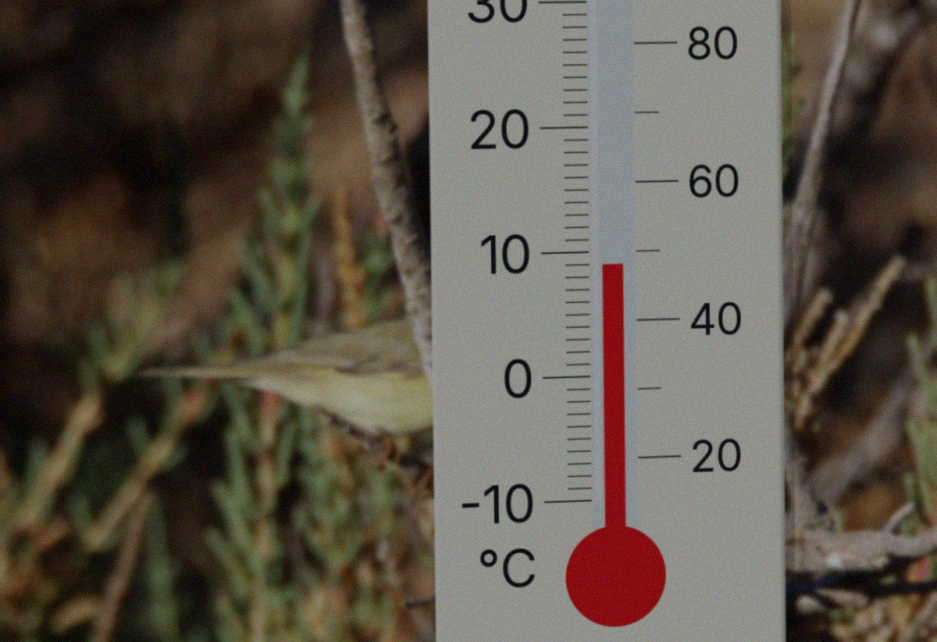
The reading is 9 (°C)
